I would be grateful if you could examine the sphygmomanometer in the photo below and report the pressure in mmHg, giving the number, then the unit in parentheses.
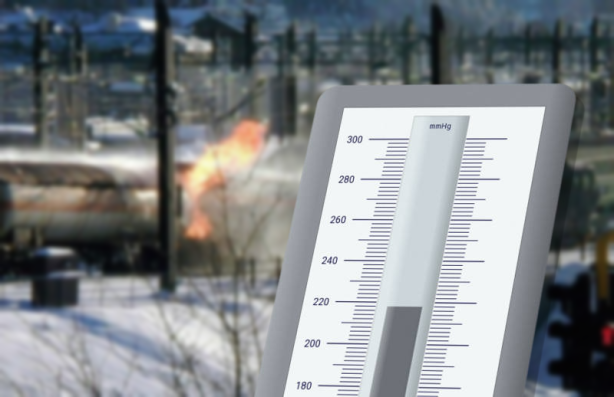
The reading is 218 (mmHg)
